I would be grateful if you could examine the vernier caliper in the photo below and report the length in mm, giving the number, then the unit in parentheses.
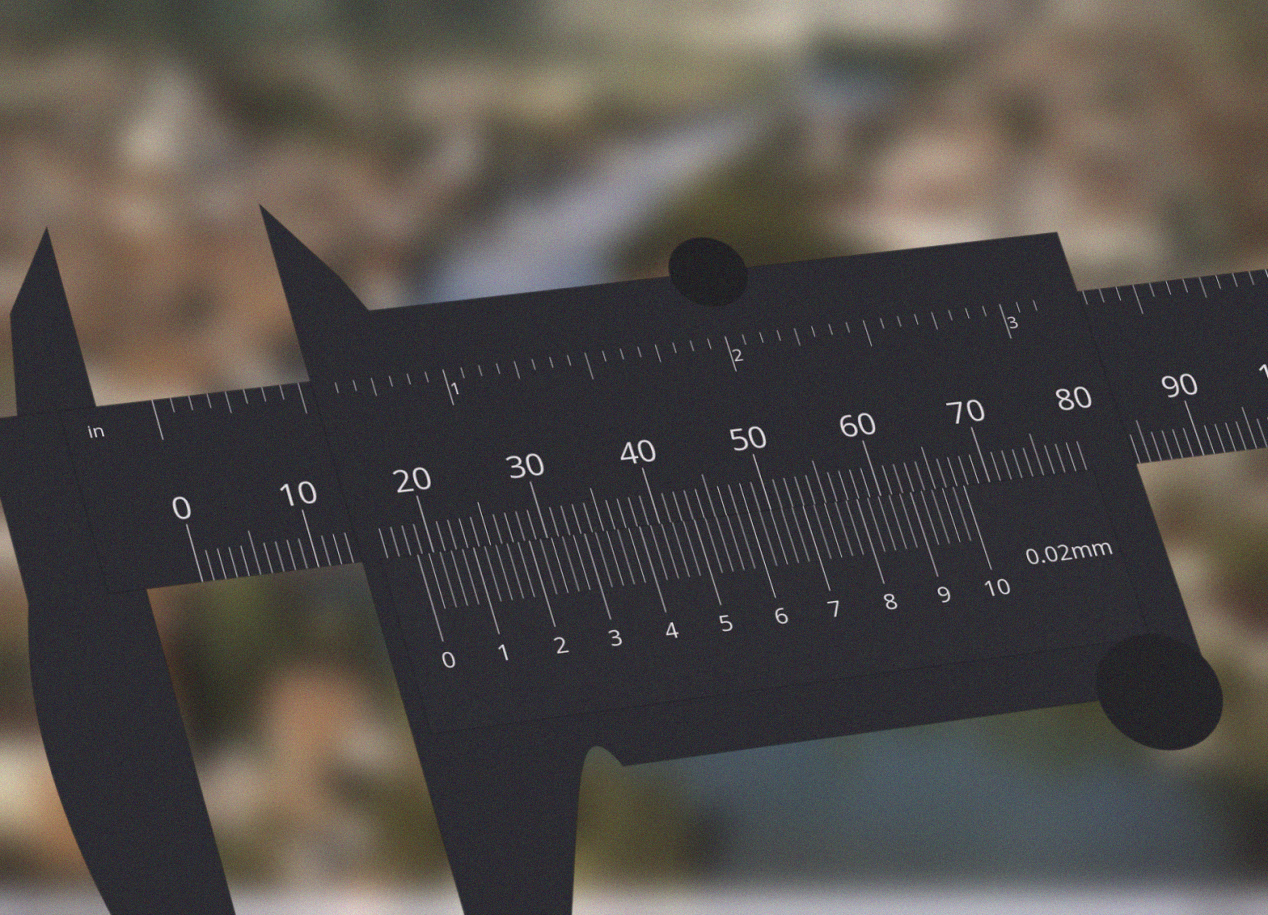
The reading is 18.6 (mm)
